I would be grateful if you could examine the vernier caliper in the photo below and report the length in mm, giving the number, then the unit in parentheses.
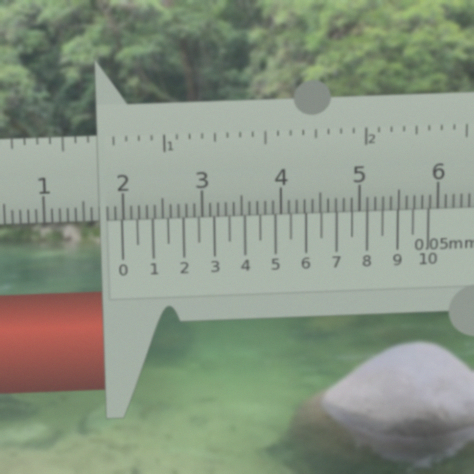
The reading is 19.8 (mm)
